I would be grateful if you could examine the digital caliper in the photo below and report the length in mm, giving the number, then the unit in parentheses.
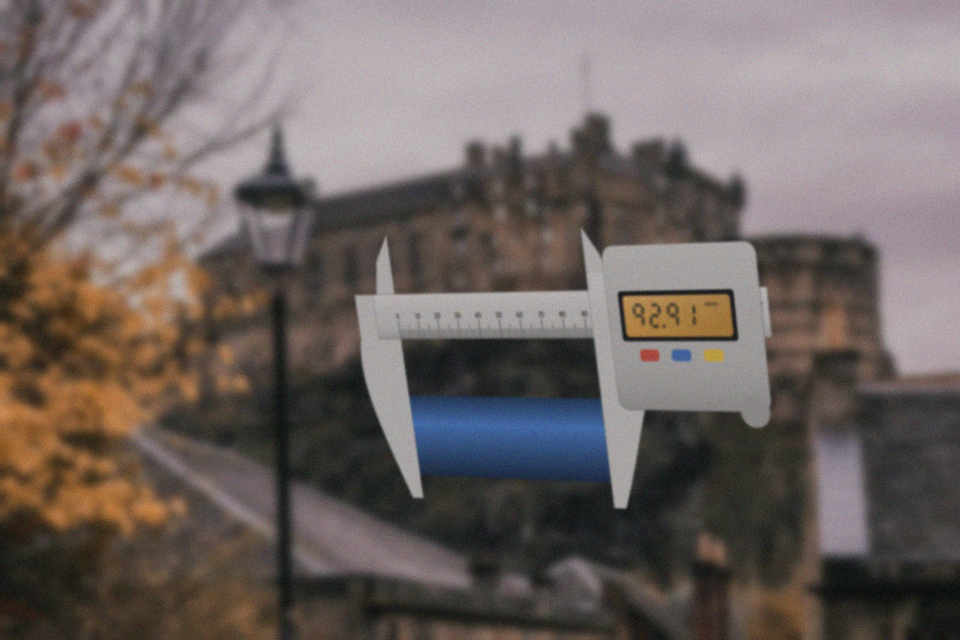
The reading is 92.91 (mm)
